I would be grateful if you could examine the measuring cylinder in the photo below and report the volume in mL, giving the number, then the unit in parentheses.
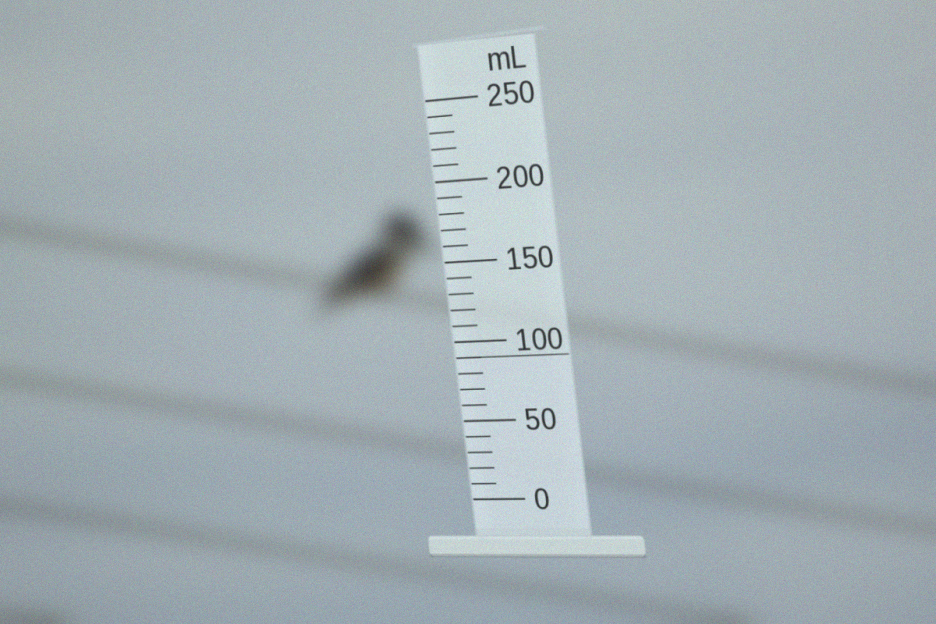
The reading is 90 (mL)
